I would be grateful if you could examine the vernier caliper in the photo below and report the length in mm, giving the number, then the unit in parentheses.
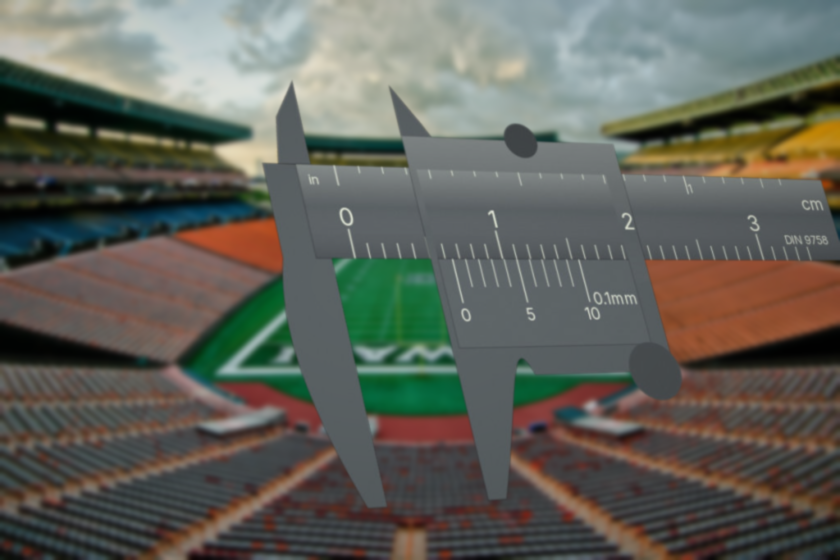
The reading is 6.5 (mm)
